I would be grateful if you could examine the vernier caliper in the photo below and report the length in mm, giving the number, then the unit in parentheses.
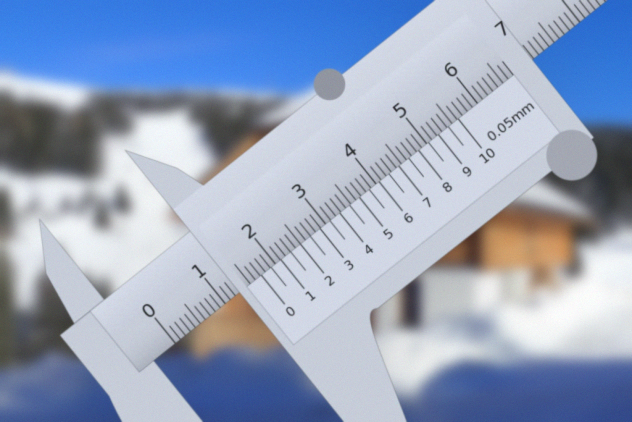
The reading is 17.2 (mm)
